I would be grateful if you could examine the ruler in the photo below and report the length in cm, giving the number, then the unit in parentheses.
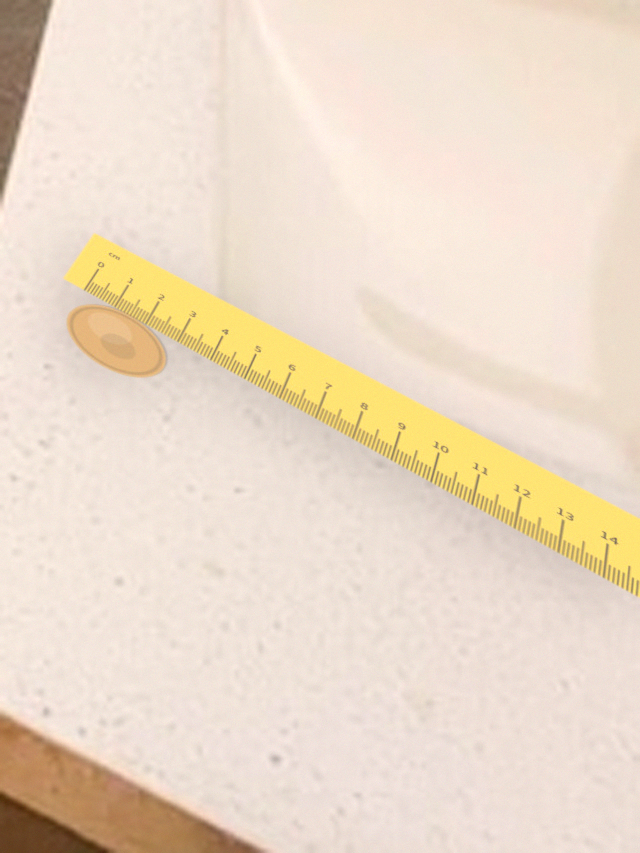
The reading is 3 (cm)
